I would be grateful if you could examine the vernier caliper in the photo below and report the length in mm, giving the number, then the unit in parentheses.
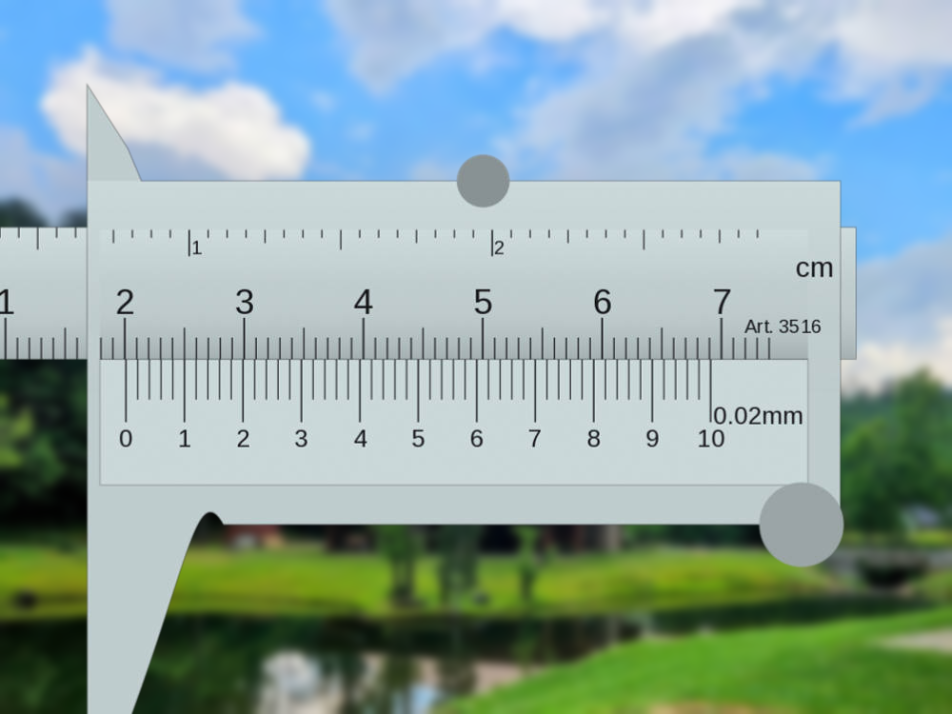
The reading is 20.1 (mm)
